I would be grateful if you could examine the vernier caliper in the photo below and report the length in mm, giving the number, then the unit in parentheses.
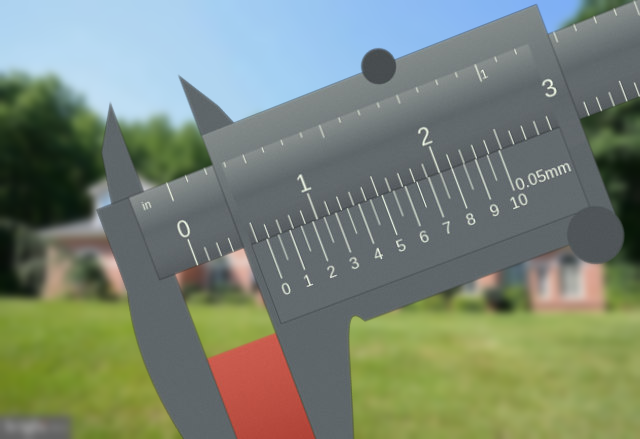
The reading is 5.8 (mm)
